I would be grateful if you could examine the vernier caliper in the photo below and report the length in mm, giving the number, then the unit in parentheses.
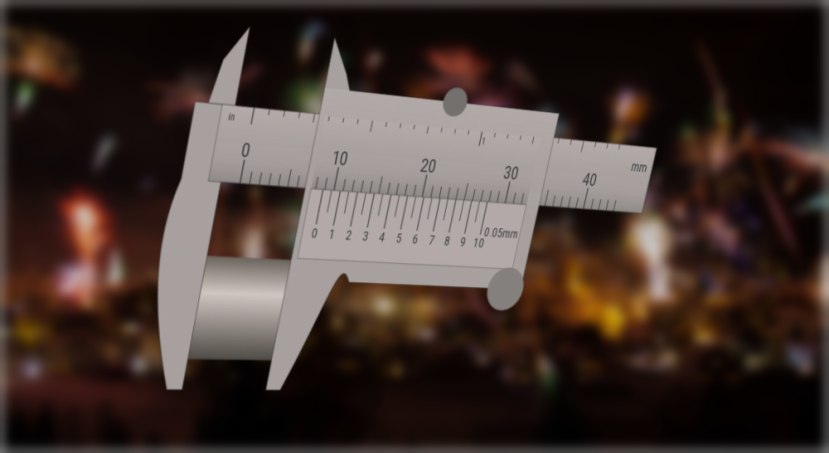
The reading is 8.8 (mm)
